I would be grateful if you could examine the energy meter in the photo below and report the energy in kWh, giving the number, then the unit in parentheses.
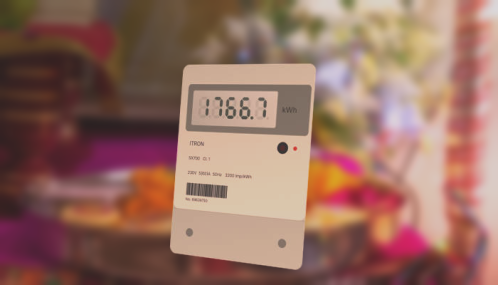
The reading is 1766.7 (kWh)
